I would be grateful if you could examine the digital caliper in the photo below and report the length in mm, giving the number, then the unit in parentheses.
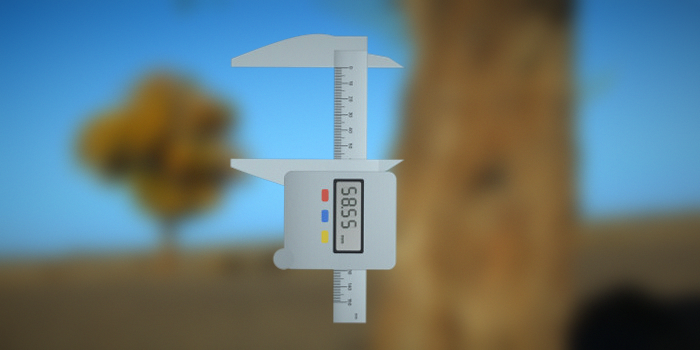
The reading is 58.55 (mm)
